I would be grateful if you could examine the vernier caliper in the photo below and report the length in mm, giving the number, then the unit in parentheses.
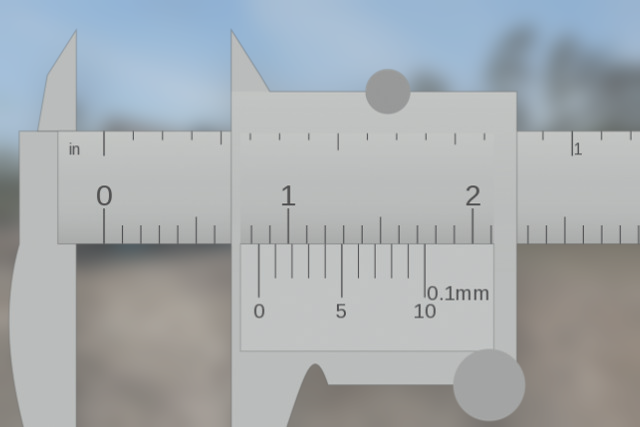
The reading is 8.4 (mm)
